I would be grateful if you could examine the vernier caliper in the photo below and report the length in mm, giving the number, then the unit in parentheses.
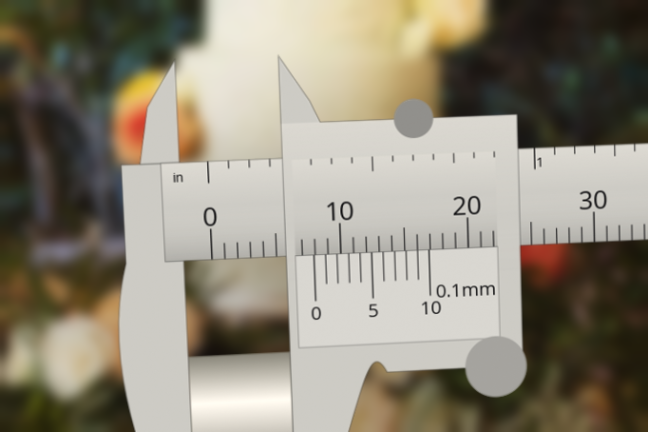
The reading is 7.9 (mm)
